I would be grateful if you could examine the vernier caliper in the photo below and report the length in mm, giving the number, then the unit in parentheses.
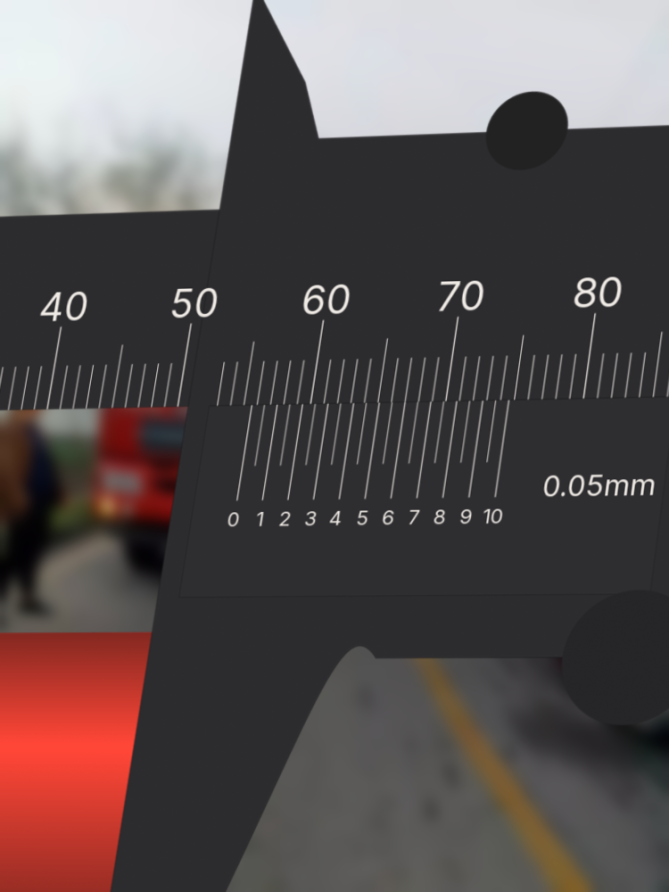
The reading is 55.6 (mm)
